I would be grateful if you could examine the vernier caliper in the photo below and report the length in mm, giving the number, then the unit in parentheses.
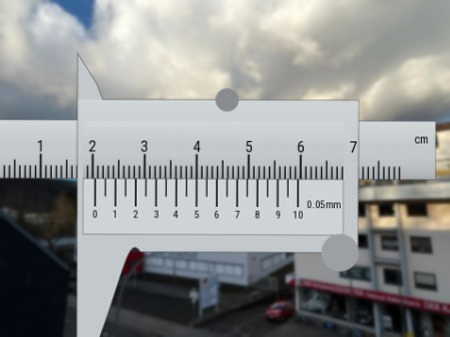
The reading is 20.5 (mm)
